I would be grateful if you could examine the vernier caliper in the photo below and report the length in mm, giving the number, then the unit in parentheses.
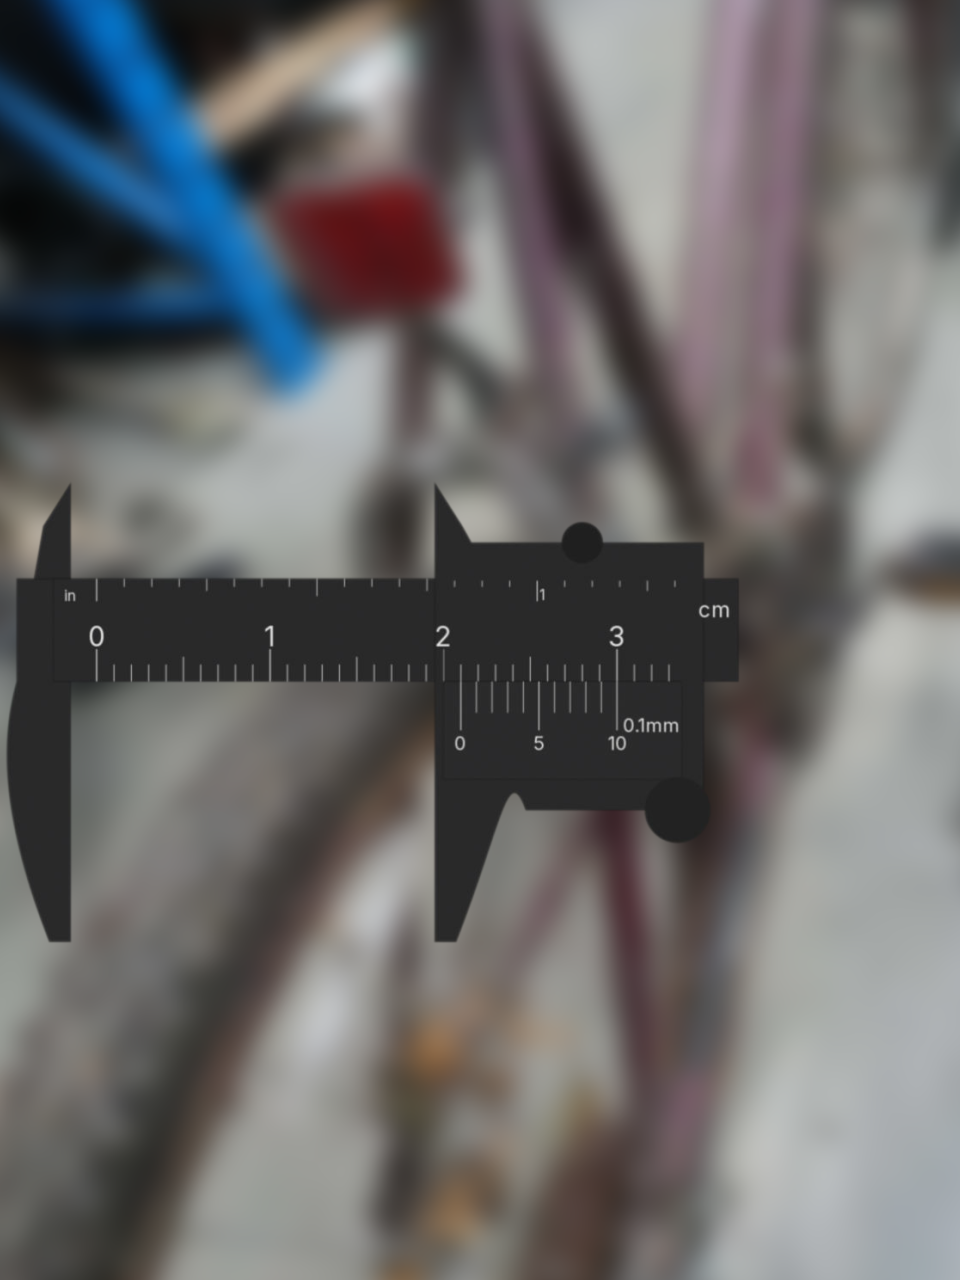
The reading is 21.0 (mm)
